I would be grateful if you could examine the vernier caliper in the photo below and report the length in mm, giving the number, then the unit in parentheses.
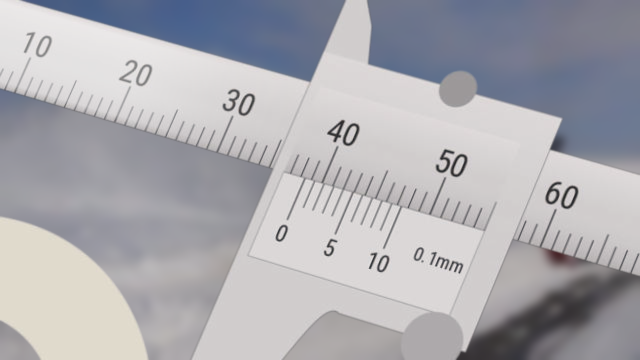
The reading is 38.4 (mm)
